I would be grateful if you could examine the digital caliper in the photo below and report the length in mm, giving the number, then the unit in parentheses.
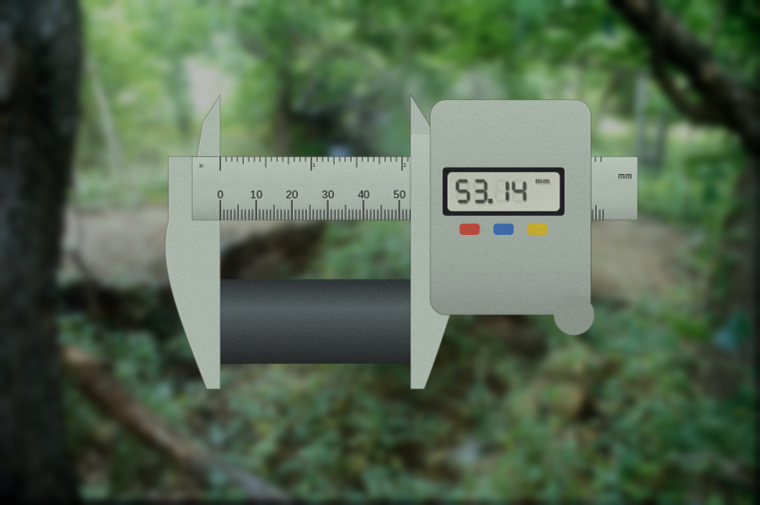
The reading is 53.14 (mm)
